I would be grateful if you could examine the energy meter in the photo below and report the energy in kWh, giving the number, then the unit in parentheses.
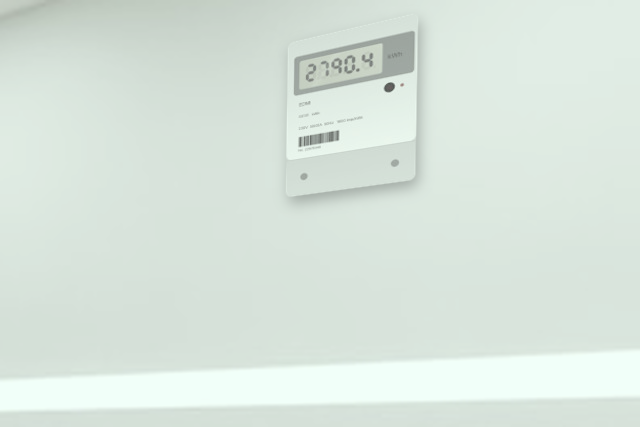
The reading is 2790.4 (kWh)
